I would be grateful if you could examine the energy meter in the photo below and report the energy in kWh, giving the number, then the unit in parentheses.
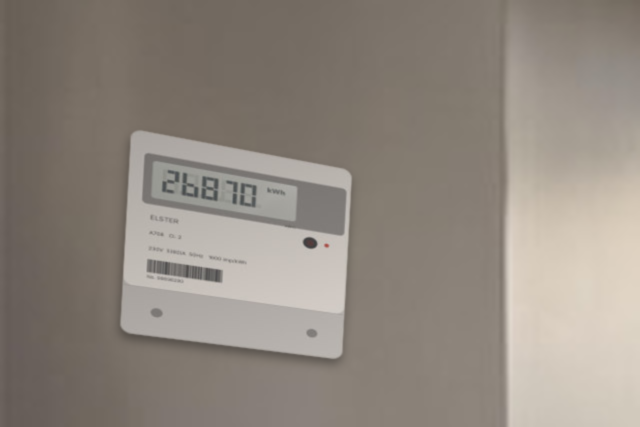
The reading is 26870 (kWh)
